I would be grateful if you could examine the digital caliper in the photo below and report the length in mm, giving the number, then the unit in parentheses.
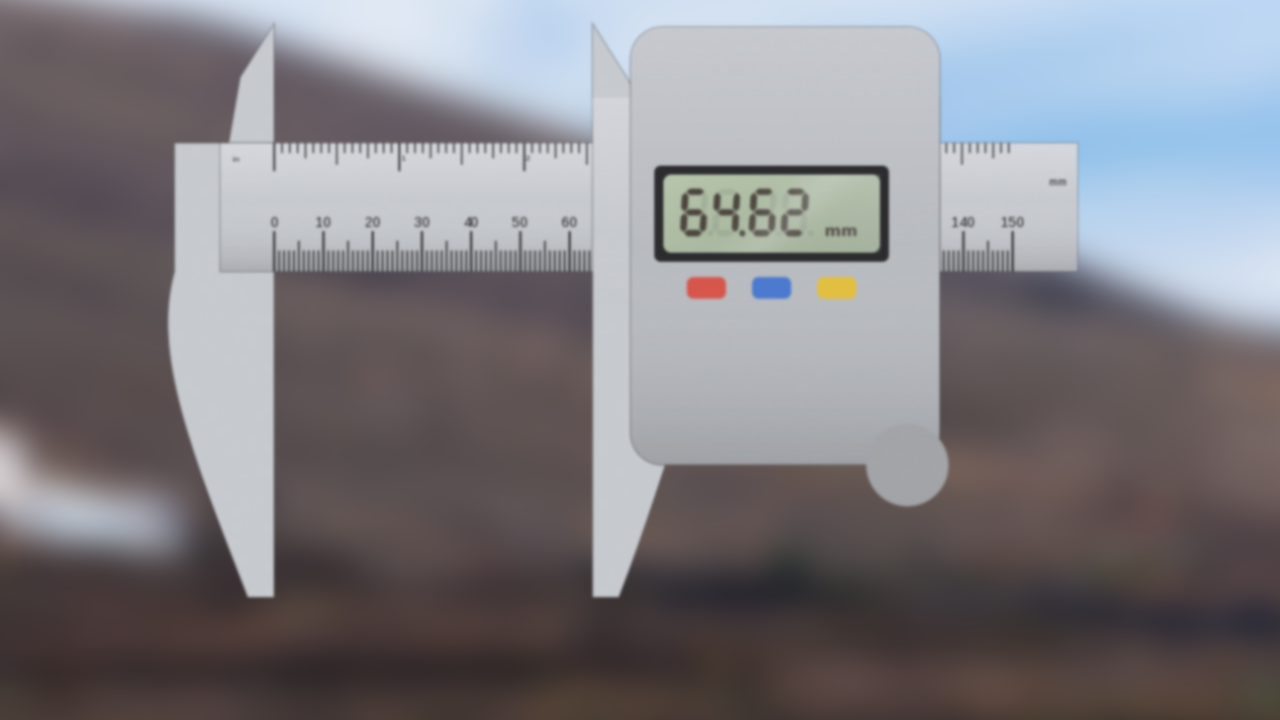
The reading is 64.62 (mm)
